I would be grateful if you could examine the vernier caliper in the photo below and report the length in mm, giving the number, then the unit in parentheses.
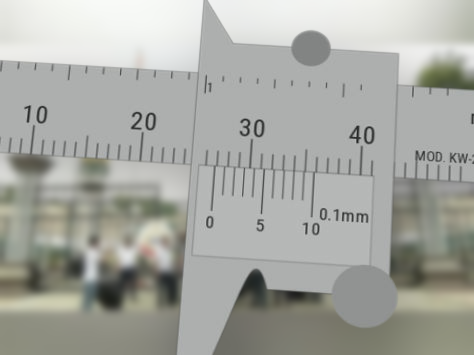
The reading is 26.8 (mm)
